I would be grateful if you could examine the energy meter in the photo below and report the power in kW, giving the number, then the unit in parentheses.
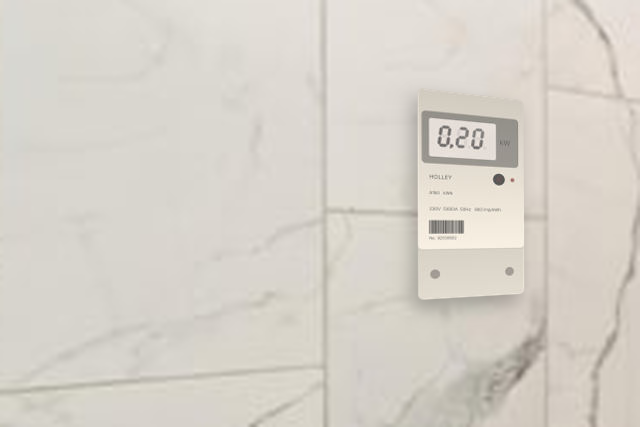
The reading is 0.20 (kW)
